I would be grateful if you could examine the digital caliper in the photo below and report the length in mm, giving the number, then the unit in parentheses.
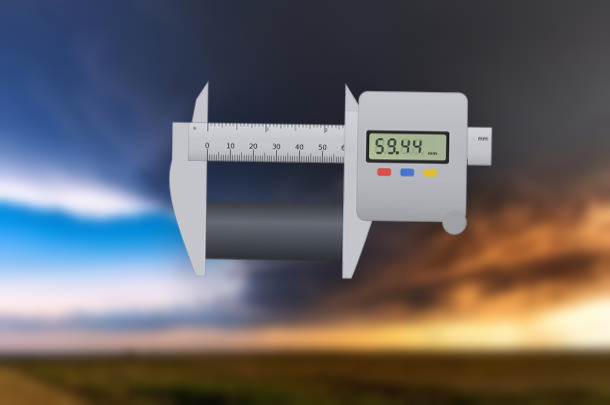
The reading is 59.44 (mm)
